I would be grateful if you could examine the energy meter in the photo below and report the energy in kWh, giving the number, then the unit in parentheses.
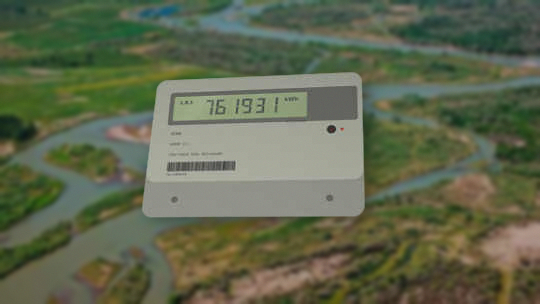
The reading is 761931 (kWh)
